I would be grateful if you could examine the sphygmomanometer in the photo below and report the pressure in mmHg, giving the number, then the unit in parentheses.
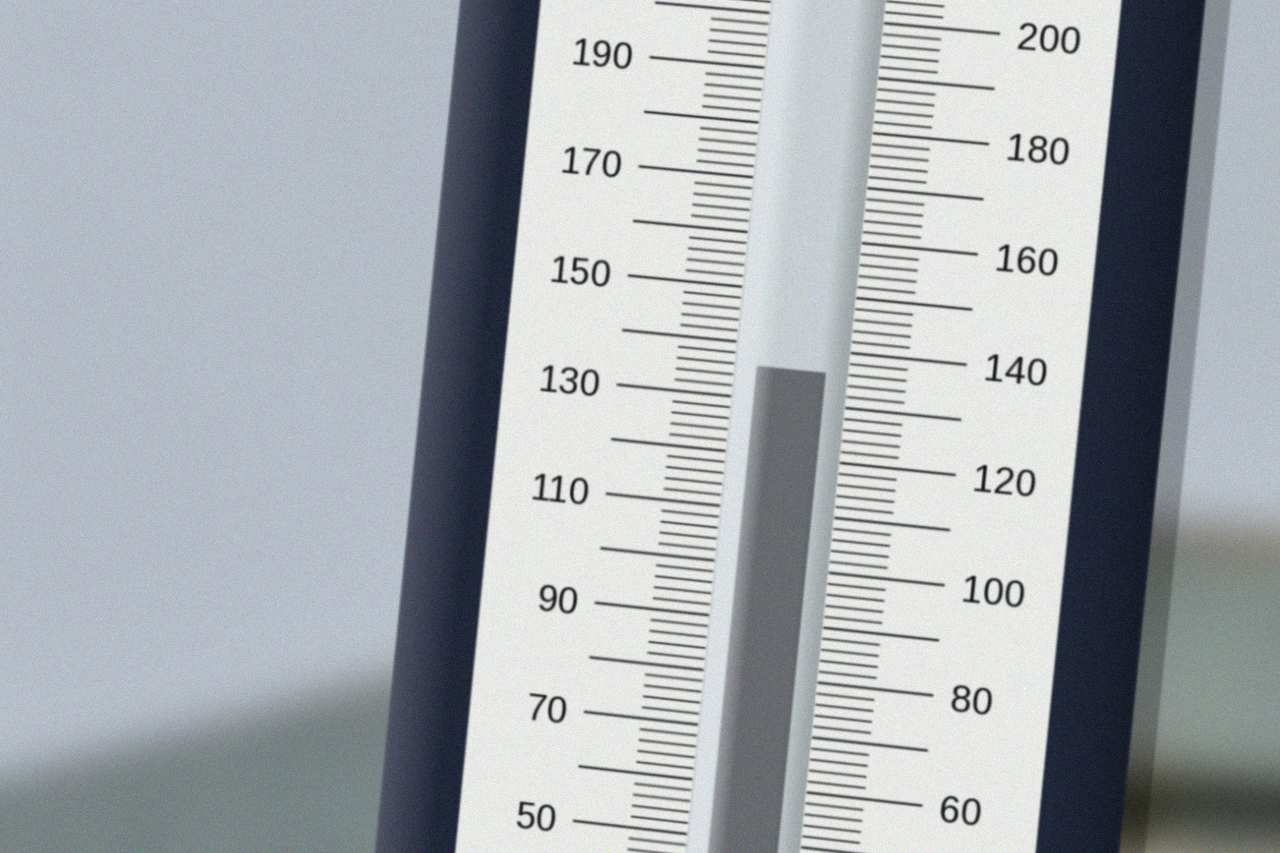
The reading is 136 (mmHg)
